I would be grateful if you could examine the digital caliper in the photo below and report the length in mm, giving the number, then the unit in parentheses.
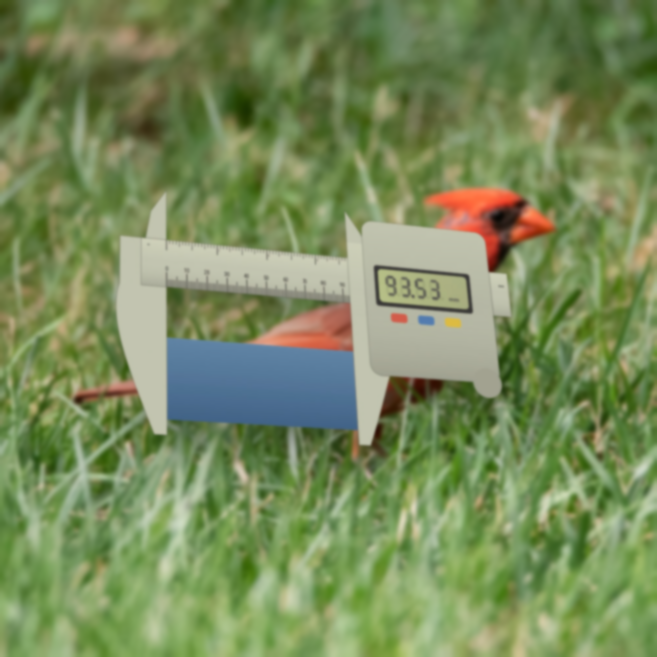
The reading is 93.53 (mm)
